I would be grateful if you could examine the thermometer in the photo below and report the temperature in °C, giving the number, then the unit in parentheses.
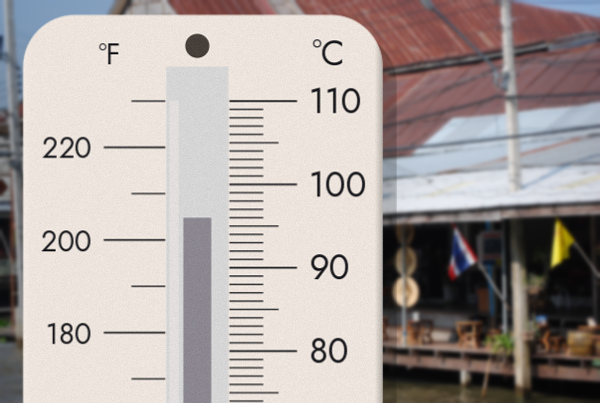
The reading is 96 (°C)
